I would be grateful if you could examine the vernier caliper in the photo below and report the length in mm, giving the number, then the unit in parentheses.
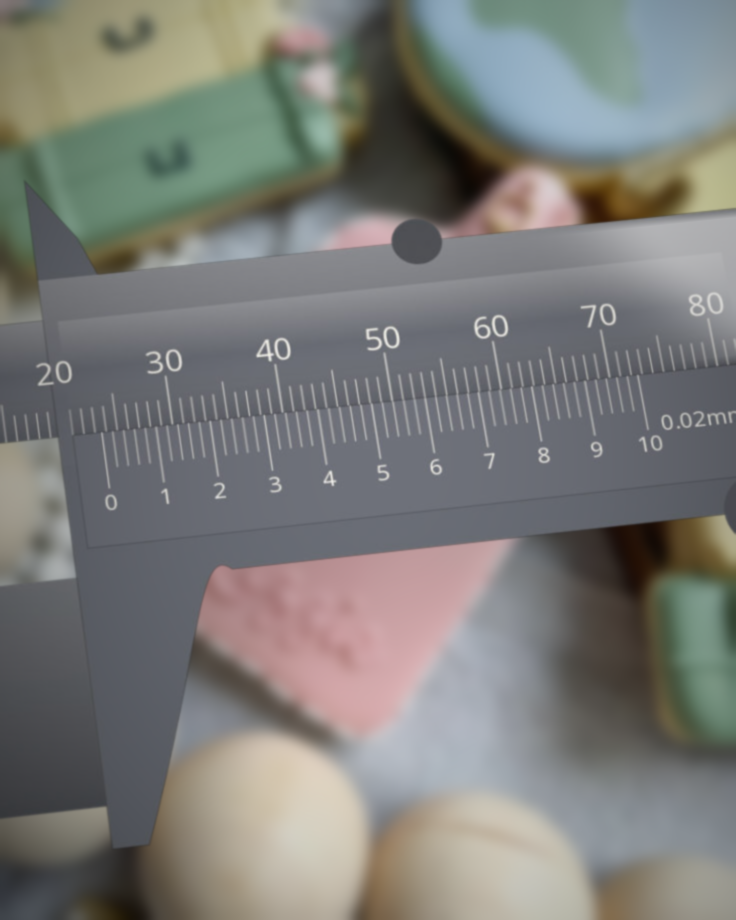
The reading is 23.6 (mm)
